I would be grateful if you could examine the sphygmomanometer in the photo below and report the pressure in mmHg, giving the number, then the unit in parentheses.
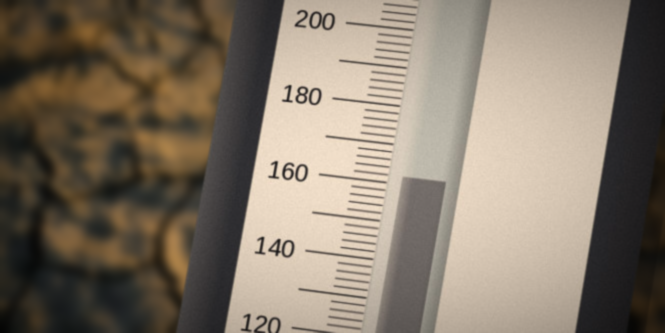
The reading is 162 (mmHg)
